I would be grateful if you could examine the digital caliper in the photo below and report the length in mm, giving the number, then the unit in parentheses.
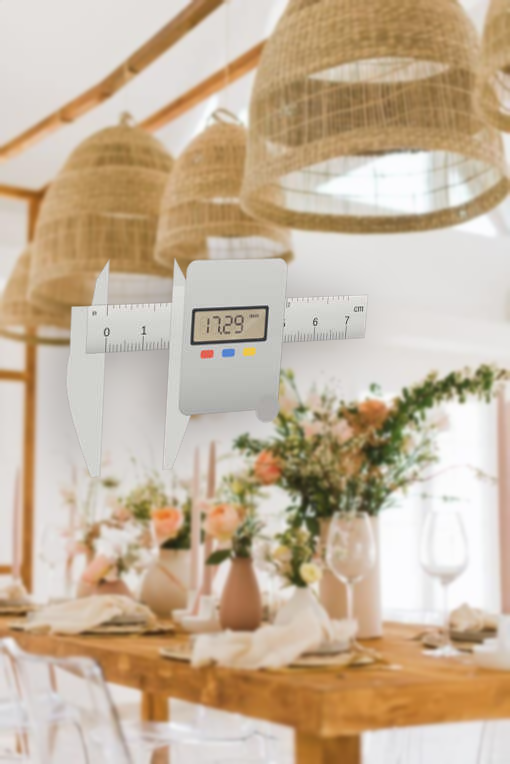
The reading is 17.29 (mm)
